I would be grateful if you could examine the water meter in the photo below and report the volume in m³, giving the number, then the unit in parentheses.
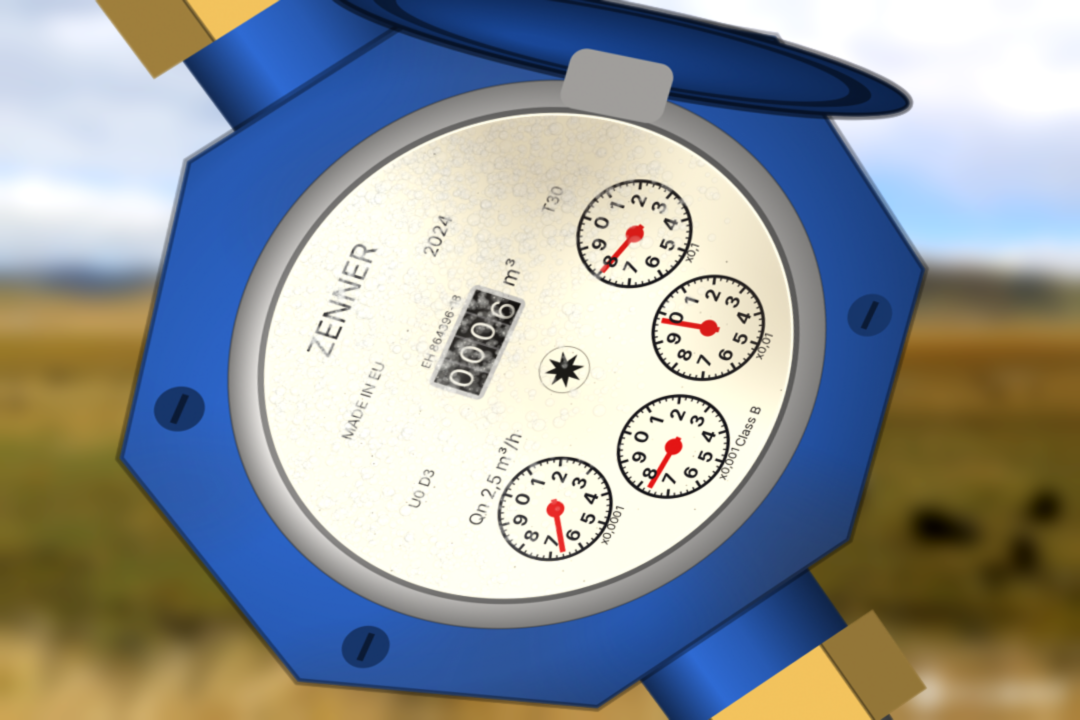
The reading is 5.7976 (m³)
